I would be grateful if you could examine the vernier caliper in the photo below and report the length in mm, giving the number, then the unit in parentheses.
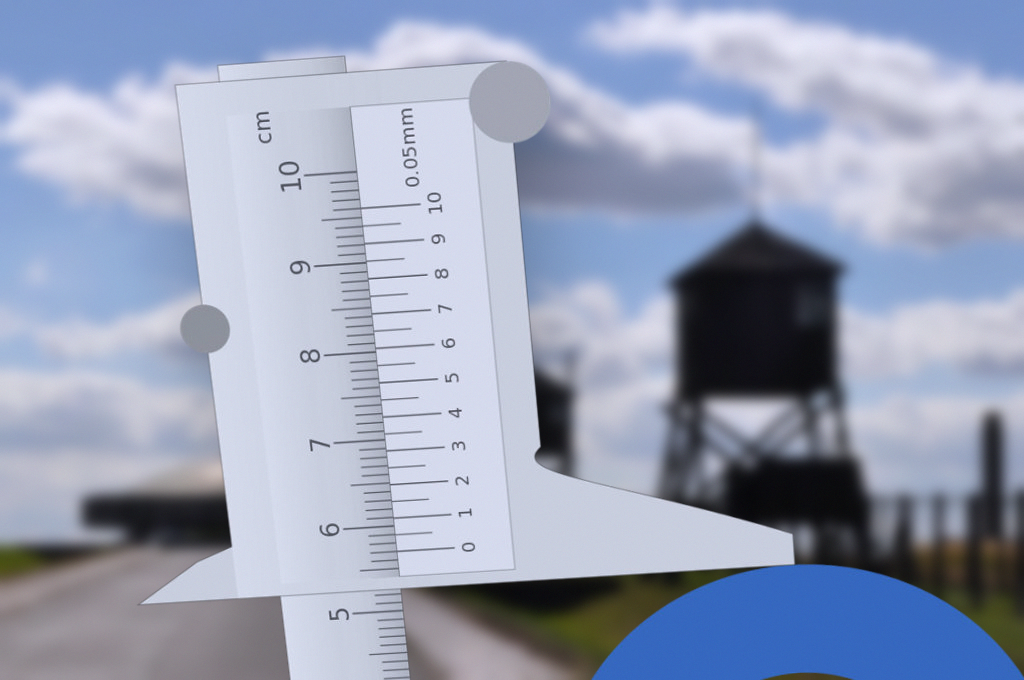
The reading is 57.0 (mm)
